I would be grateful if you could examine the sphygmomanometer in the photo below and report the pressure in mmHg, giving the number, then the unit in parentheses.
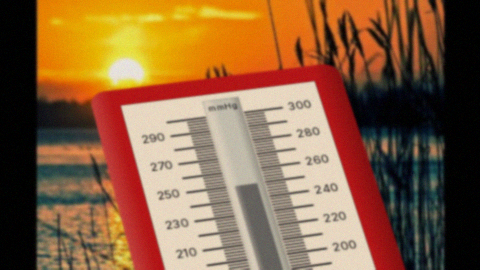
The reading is 250 (mmHg)
